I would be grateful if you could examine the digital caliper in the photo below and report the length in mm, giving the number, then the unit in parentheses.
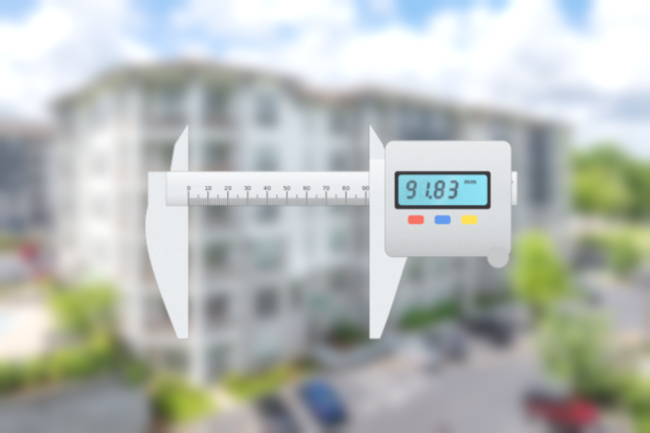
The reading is 91.83 (mm)
